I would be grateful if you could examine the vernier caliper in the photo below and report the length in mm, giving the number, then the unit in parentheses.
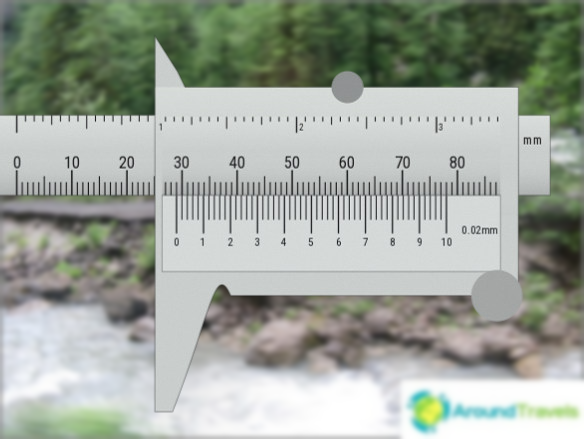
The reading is 29.0 (mm)
